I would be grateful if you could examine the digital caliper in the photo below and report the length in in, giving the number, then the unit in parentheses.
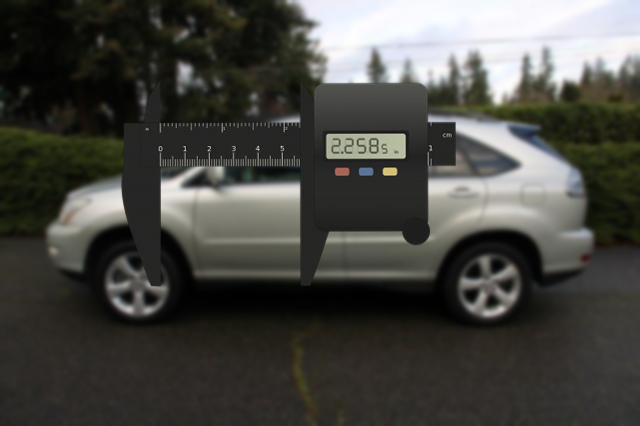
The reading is 2.2585 (in)
